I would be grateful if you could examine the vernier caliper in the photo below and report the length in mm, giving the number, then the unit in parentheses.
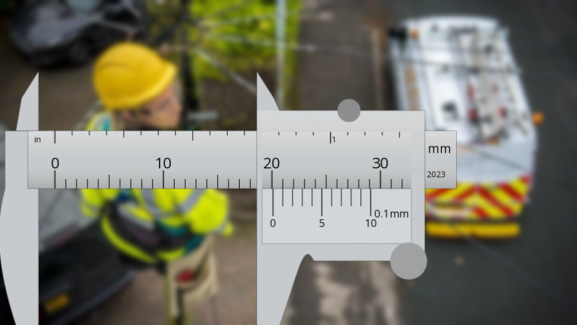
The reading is 20.1 (mm)
